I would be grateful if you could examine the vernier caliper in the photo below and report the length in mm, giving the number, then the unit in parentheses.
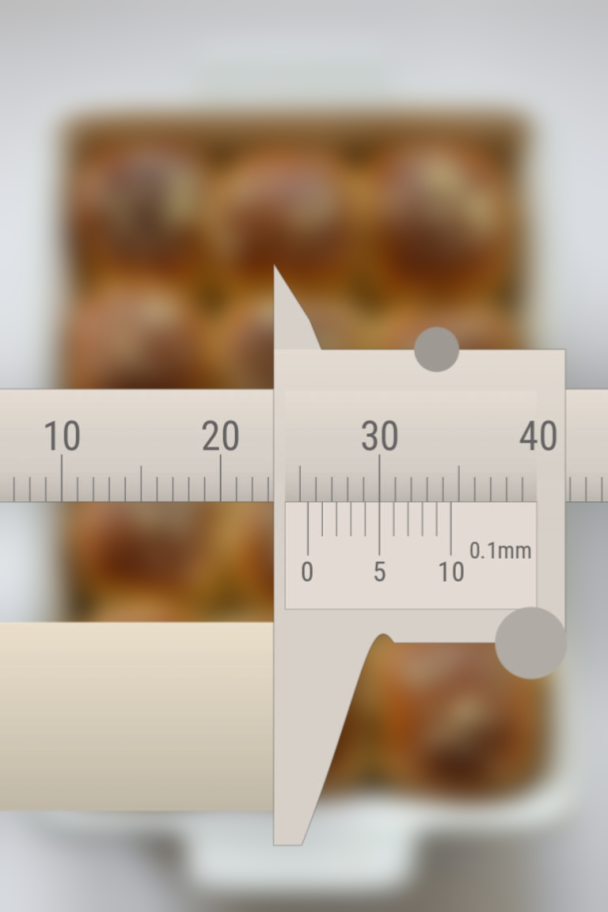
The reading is 25.5 (mm)
